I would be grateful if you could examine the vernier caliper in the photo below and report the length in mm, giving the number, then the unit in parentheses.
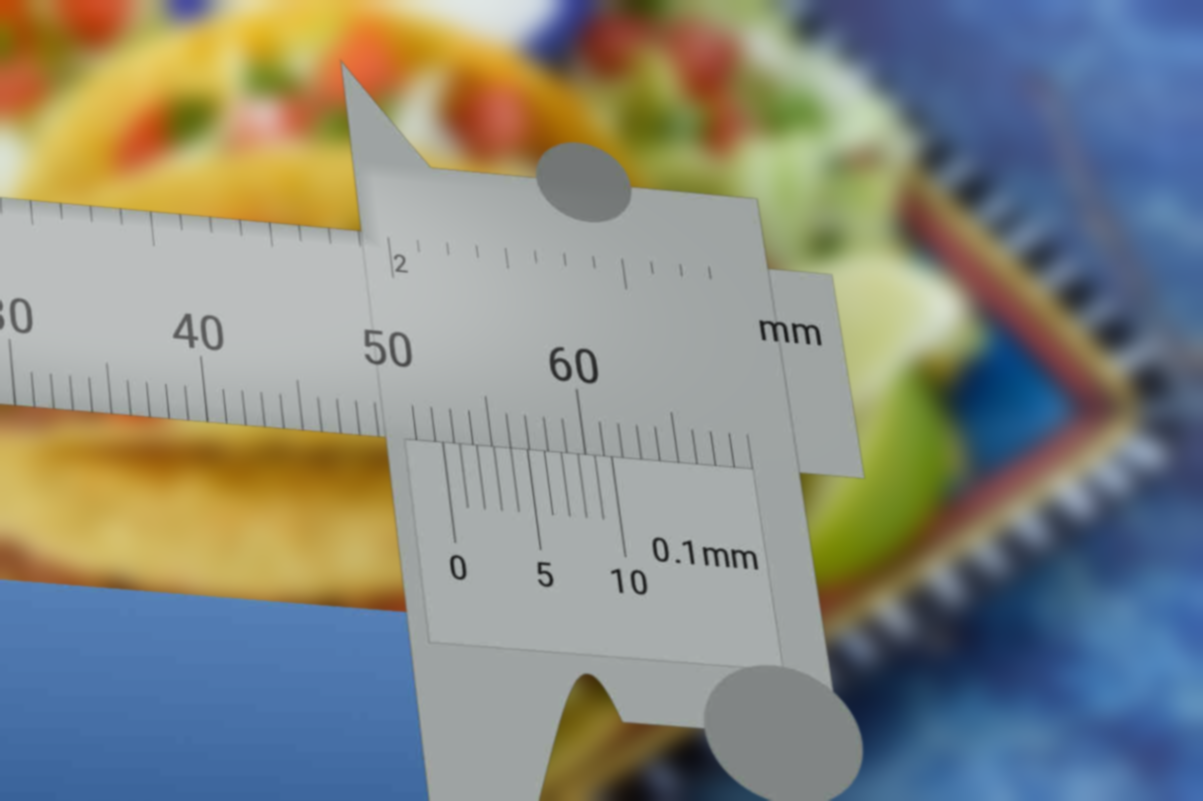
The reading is 52.4 (mm)
